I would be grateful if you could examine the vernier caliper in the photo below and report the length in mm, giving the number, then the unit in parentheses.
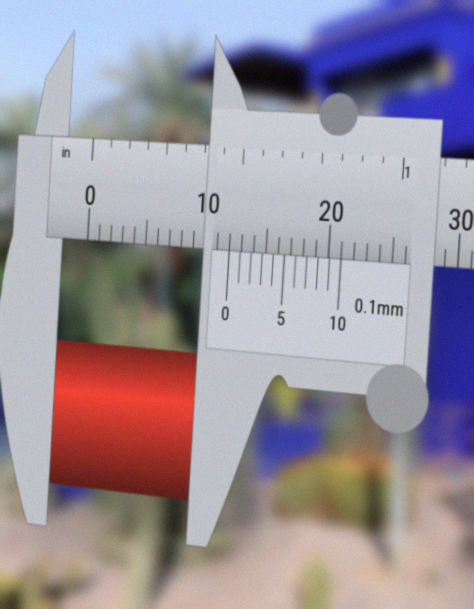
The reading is 12.0 (mm)
